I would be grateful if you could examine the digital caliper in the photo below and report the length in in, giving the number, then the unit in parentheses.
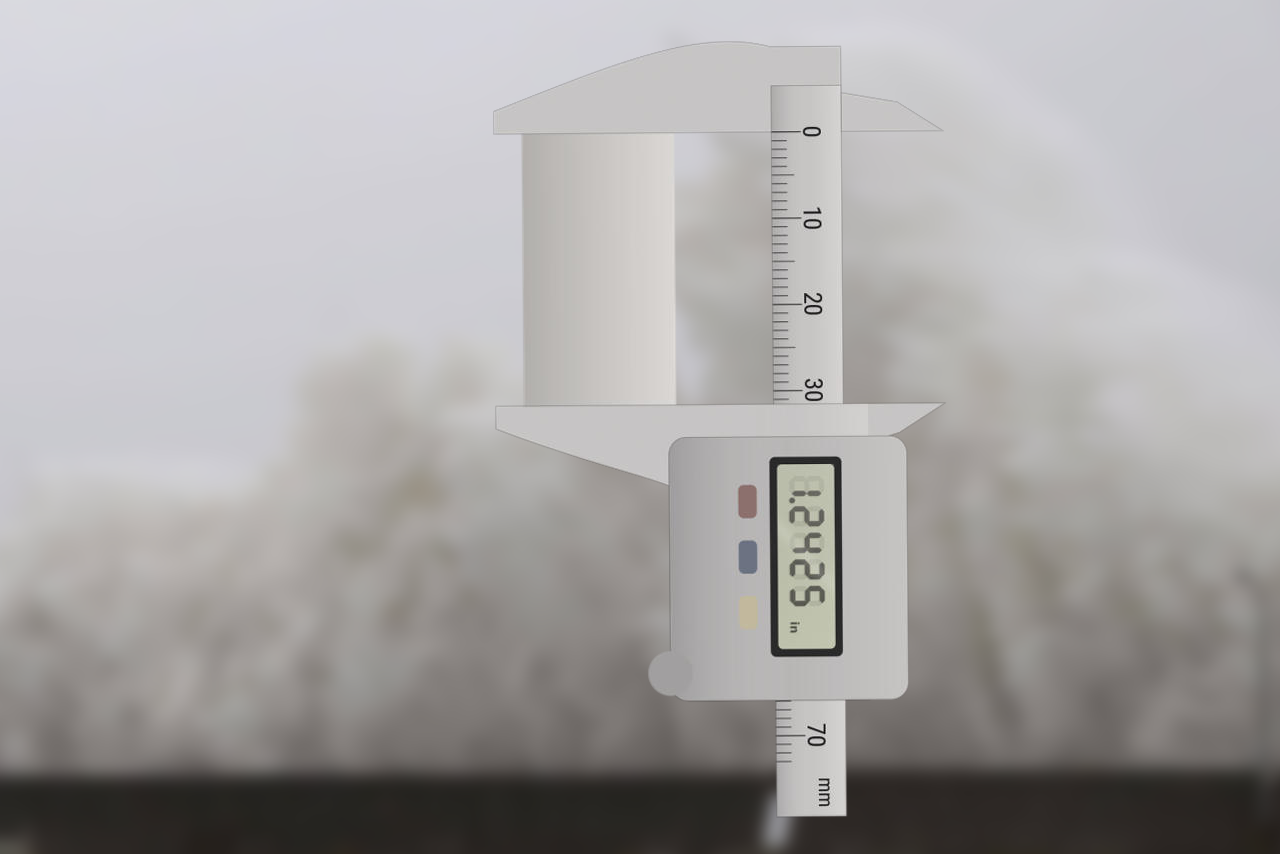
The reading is 1.2425 (in)
